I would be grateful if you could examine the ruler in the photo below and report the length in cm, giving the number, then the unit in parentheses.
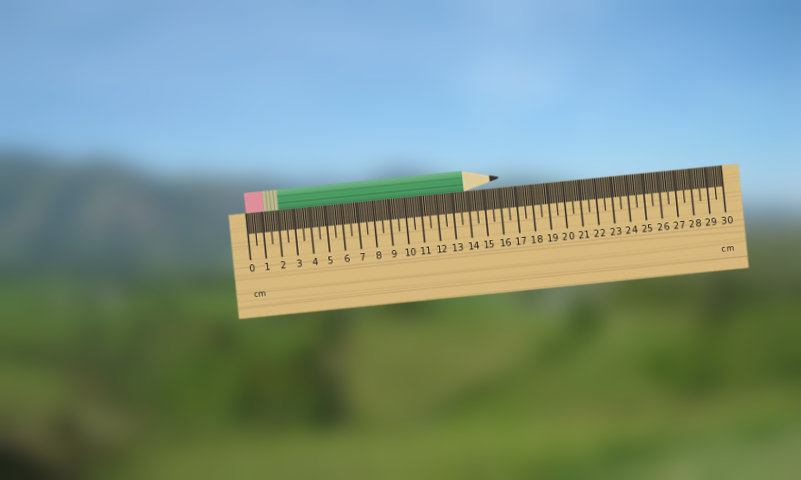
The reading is 16 (cm)
